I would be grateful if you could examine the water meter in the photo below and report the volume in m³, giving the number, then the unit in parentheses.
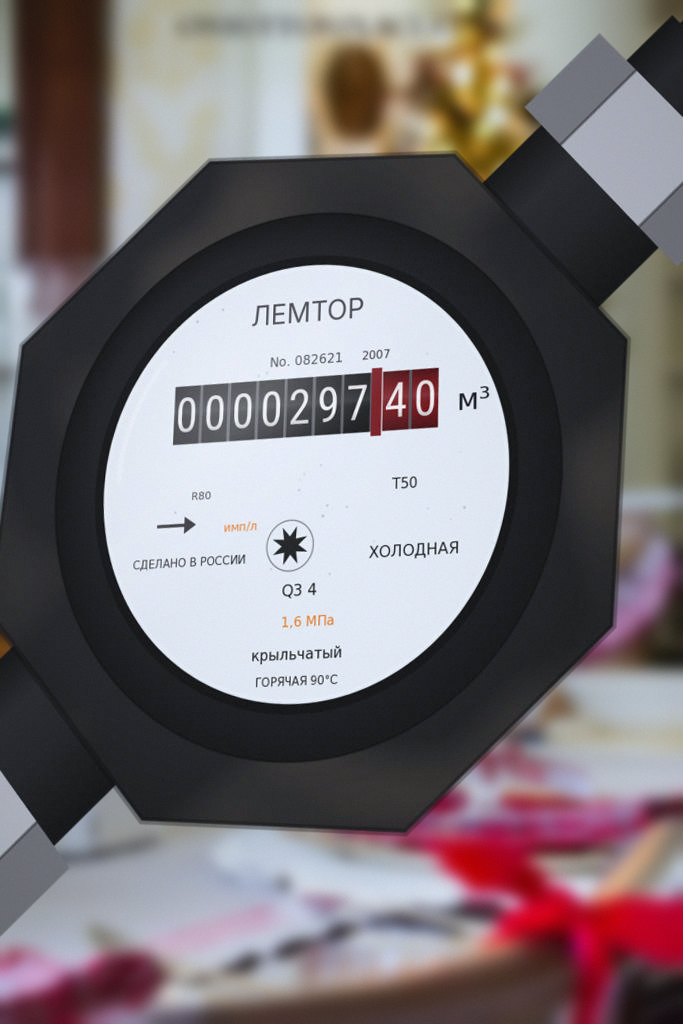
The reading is 297.40 (m³)
